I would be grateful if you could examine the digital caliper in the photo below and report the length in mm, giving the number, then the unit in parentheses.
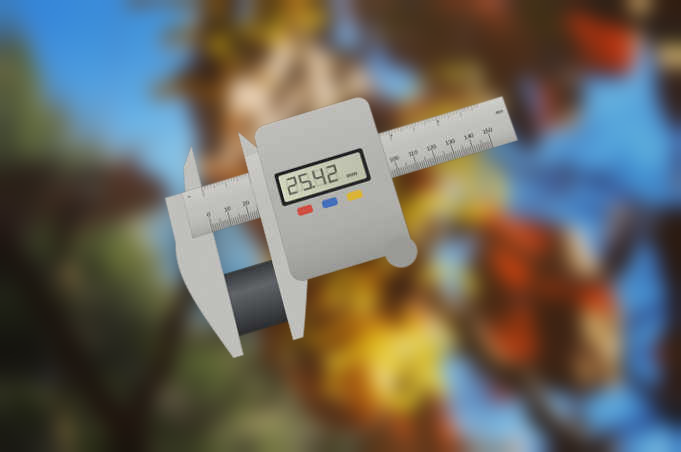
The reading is 25.42 (mm)
